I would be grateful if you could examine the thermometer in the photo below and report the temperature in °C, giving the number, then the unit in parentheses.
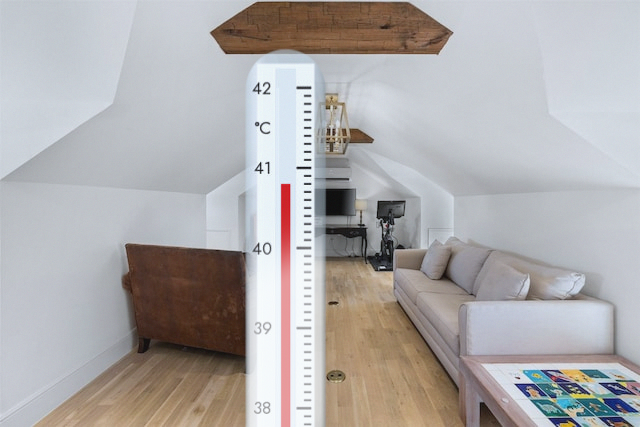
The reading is 40.8 (°C)
